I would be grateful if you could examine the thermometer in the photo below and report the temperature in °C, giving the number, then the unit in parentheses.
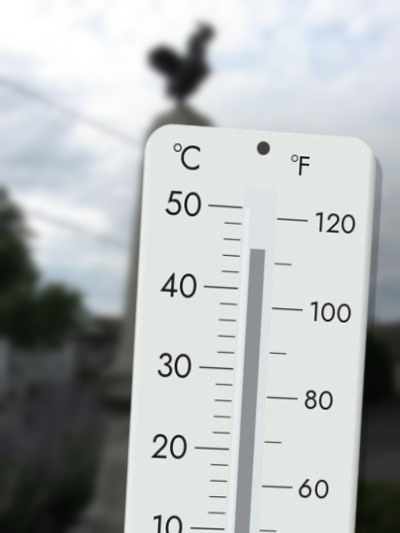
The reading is 45 (°C)
